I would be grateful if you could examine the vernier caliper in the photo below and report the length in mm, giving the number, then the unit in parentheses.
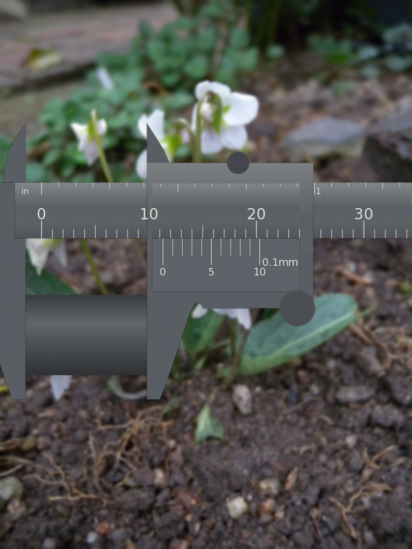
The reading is 11.3 (mm)
